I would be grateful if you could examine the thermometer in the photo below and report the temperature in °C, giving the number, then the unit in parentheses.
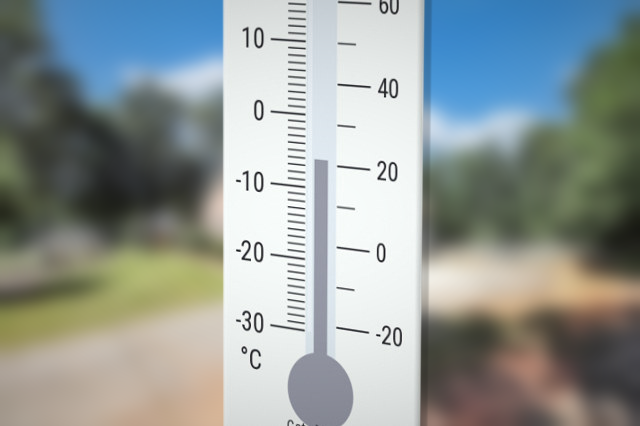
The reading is -6 (°C)
